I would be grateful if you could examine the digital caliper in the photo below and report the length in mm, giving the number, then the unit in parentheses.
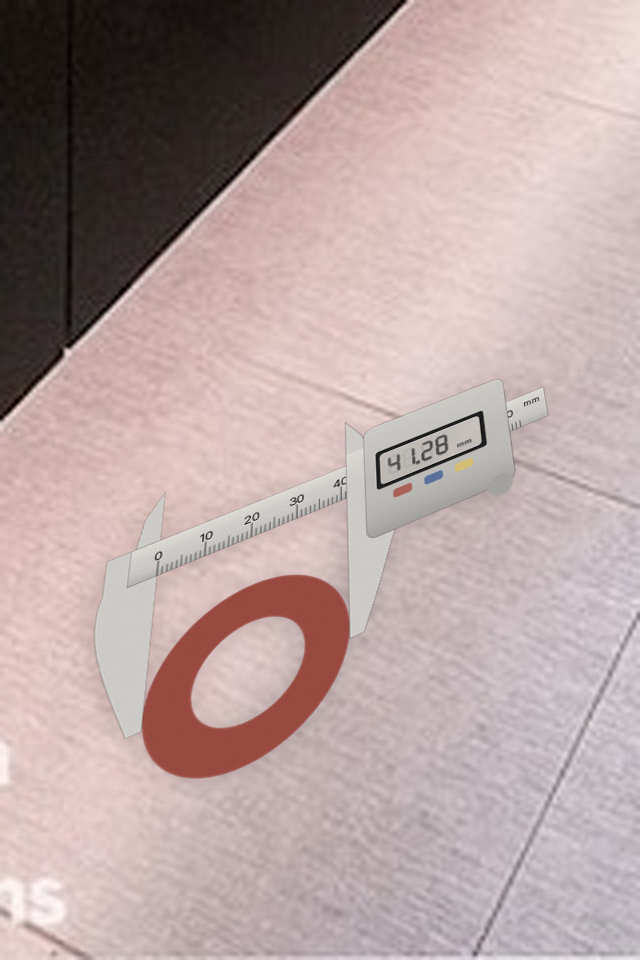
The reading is 41.28 (mm)
